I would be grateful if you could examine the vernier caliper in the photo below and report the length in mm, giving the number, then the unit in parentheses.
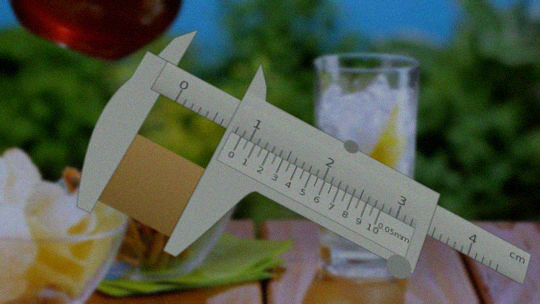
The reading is 8.8 (mm)
